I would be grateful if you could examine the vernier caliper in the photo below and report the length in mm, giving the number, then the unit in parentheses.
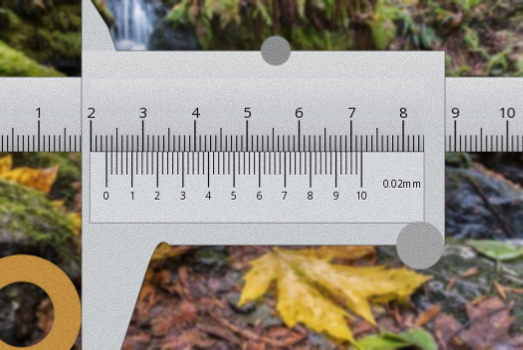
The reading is 23.0 (mm)
